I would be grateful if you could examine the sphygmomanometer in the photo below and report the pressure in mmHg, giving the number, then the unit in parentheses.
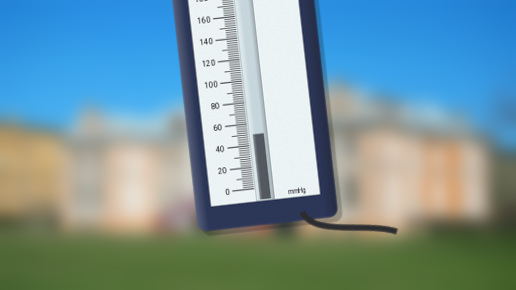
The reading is 50 (mmHg)
